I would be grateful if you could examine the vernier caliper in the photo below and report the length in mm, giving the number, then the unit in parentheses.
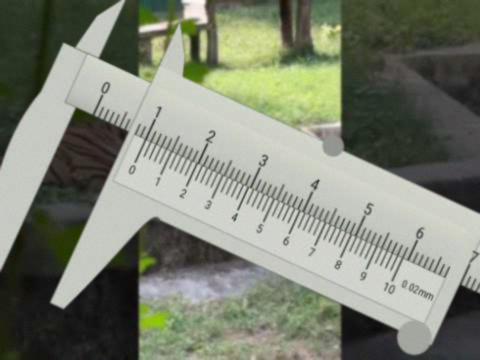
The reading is 10.0 (mm)
